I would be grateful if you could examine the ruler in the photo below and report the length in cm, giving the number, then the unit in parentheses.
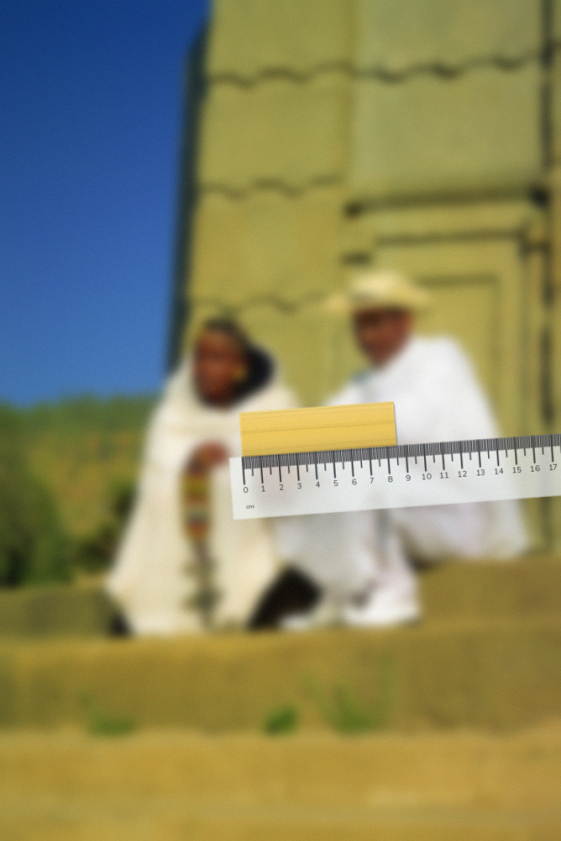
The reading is 8.5 (cm)
